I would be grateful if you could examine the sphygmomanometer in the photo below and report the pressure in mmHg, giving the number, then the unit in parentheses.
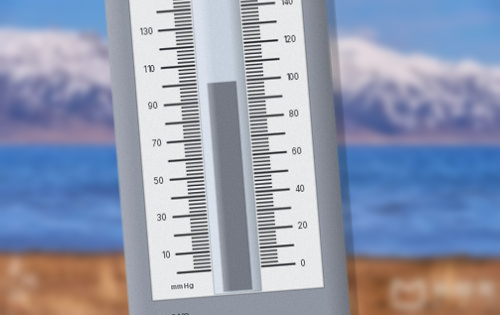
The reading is 100 (mmHg)
